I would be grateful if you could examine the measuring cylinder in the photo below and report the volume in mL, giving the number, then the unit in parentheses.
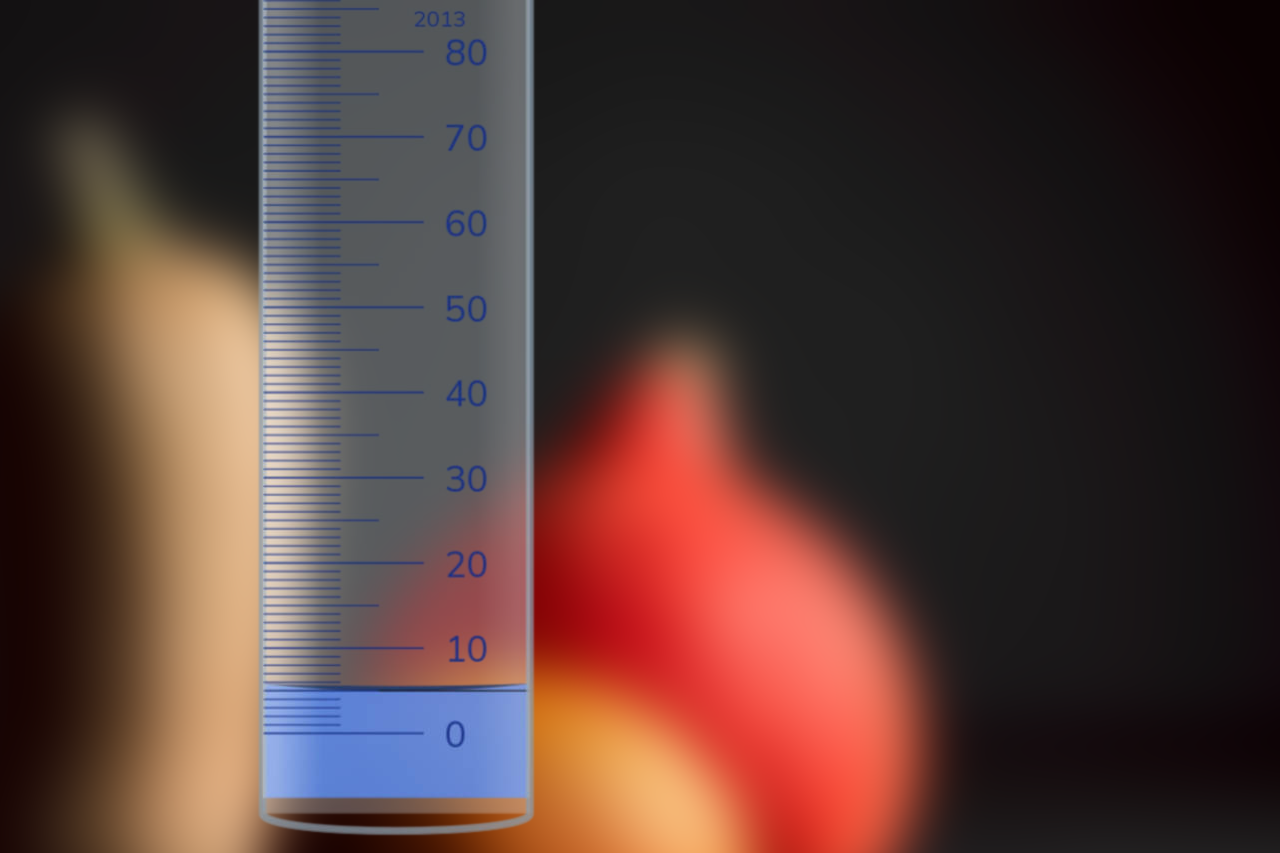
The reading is 5 (mL)
